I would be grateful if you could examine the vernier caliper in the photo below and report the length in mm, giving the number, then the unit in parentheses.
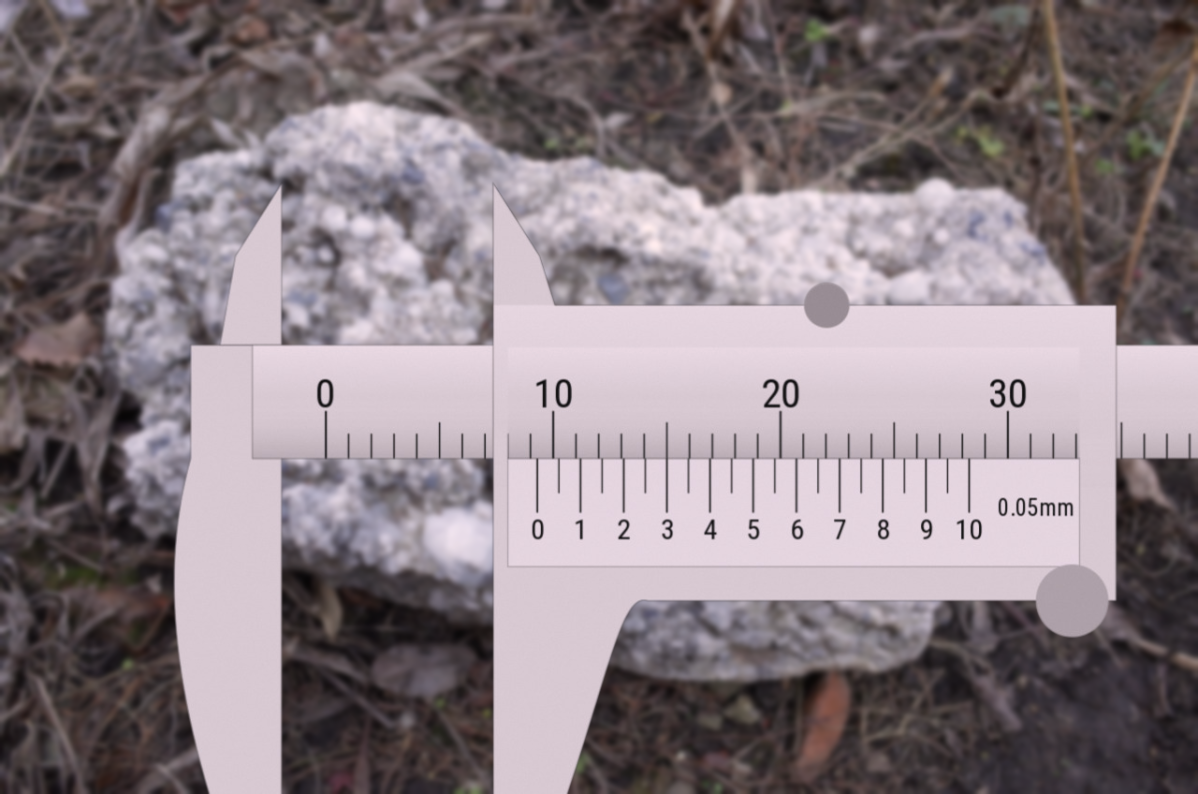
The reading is 9.3 (mm)
